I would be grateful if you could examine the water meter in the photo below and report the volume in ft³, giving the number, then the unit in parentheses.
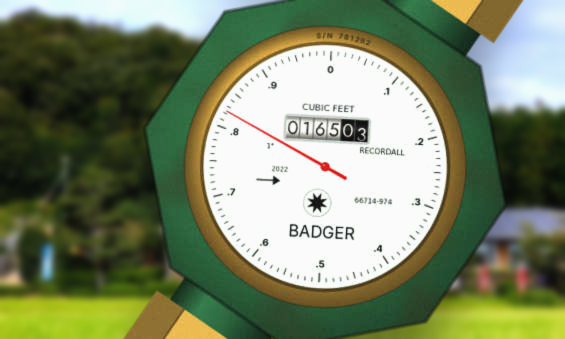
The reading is 16502.82 (ft³)
